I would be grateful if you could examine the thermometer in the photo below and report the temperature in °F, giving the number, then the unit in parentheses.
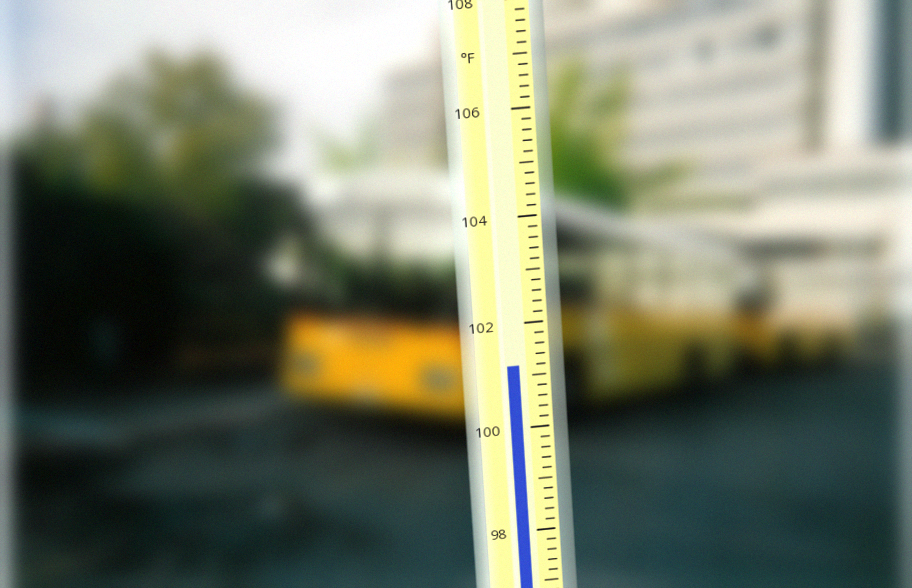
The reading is 101.2 (°F)
